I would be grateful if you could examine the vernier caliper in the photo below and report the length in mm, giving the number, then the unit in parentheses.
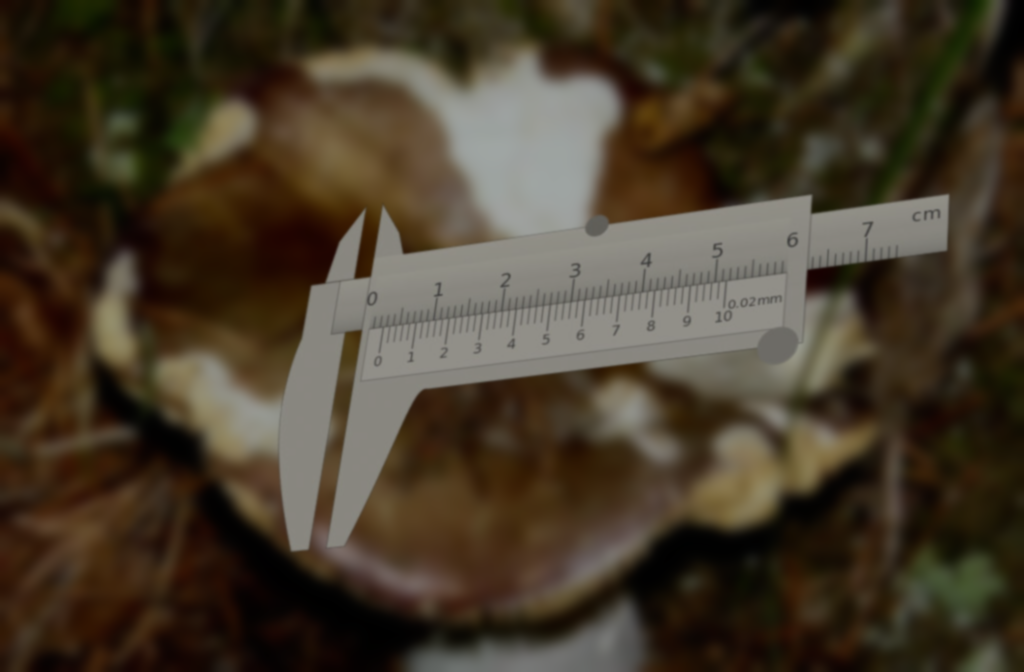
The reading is 2.5 (mm)
